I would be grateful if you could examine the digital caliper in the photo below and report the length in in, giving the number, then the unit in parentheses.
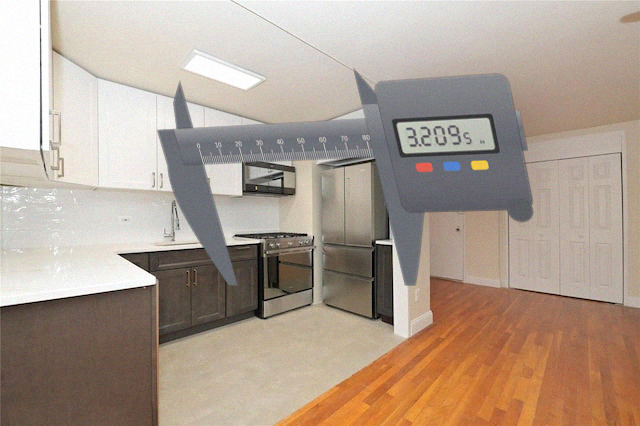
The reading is 3.2095 (in)
